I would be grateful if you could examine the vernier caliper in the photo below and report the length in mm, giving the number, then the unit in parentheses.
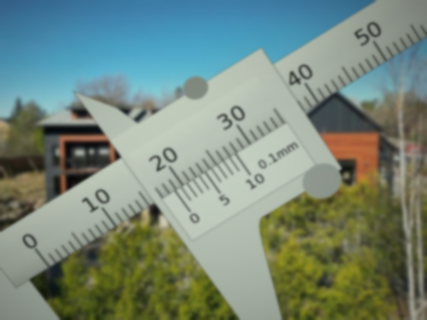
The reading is 18.8 (mm)
